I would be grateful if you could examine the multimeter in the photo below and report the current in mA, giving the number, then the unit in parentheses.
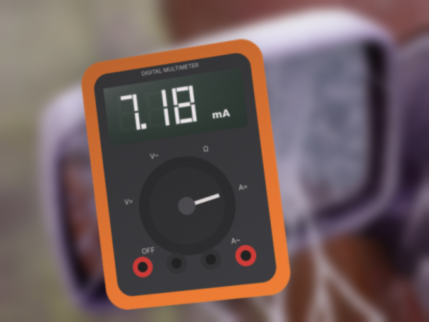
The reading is 7.18 (mA)
